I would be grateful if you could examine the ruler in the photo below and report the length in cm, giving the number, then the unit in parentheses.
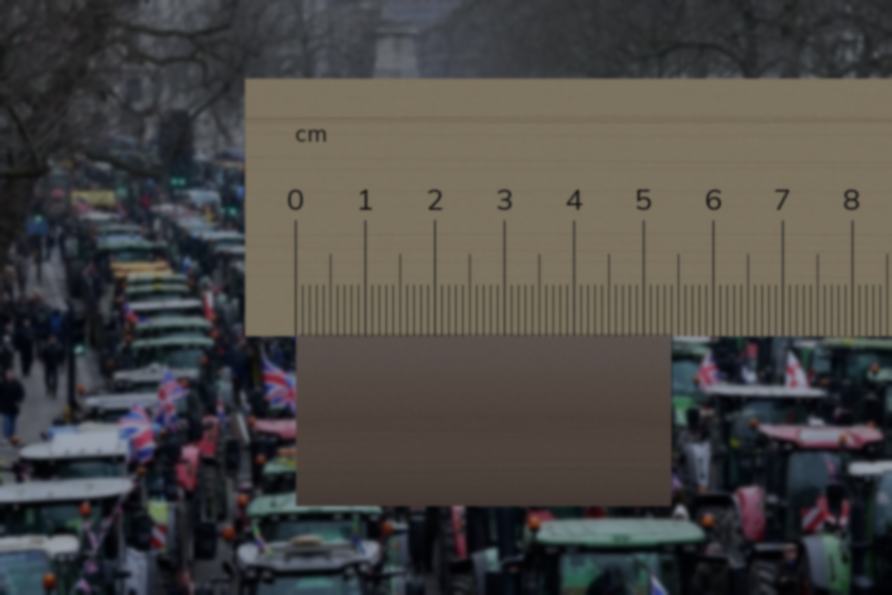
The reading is 5.4 (cm)
